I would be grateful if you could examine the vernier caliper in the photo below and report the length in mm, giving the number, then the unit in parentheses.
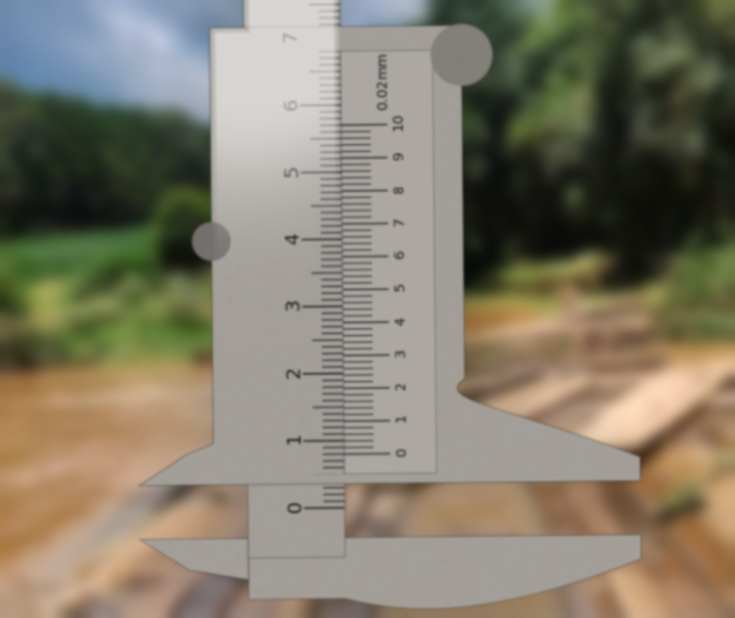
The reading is 8.0 (mm)
